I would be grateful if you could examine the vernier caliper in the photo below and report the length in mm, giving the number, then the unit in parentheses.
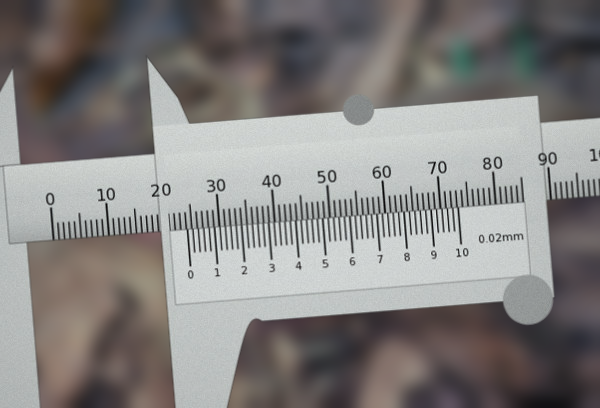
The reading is 24.2 (mm)
